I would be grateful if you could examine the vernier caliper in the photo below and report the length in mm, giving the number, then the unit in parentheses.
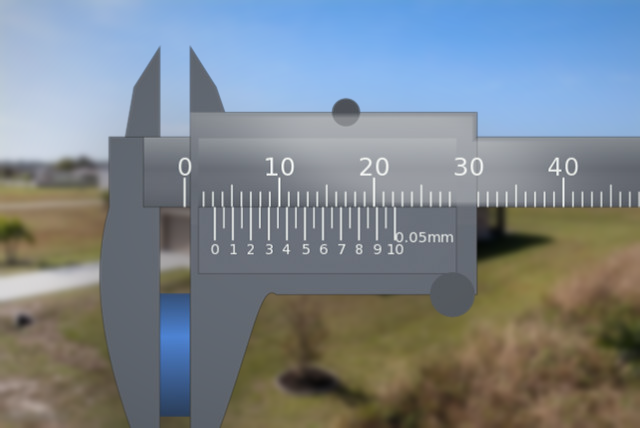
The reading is 3.2 (mm)
